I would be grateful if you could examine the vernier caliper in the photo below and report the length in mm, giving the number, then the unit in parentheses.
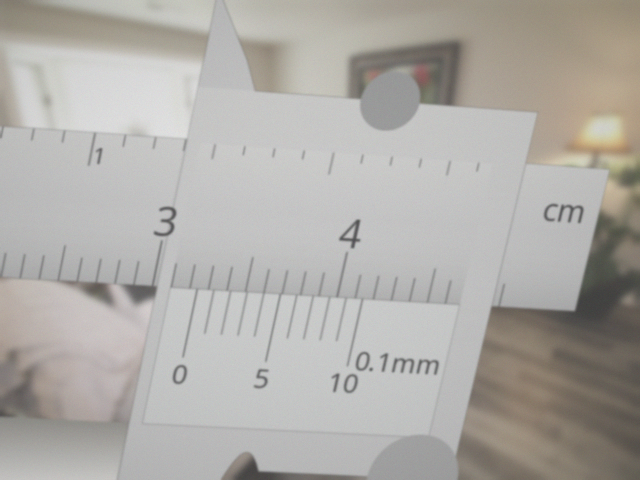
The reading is 32.4 (mm)
